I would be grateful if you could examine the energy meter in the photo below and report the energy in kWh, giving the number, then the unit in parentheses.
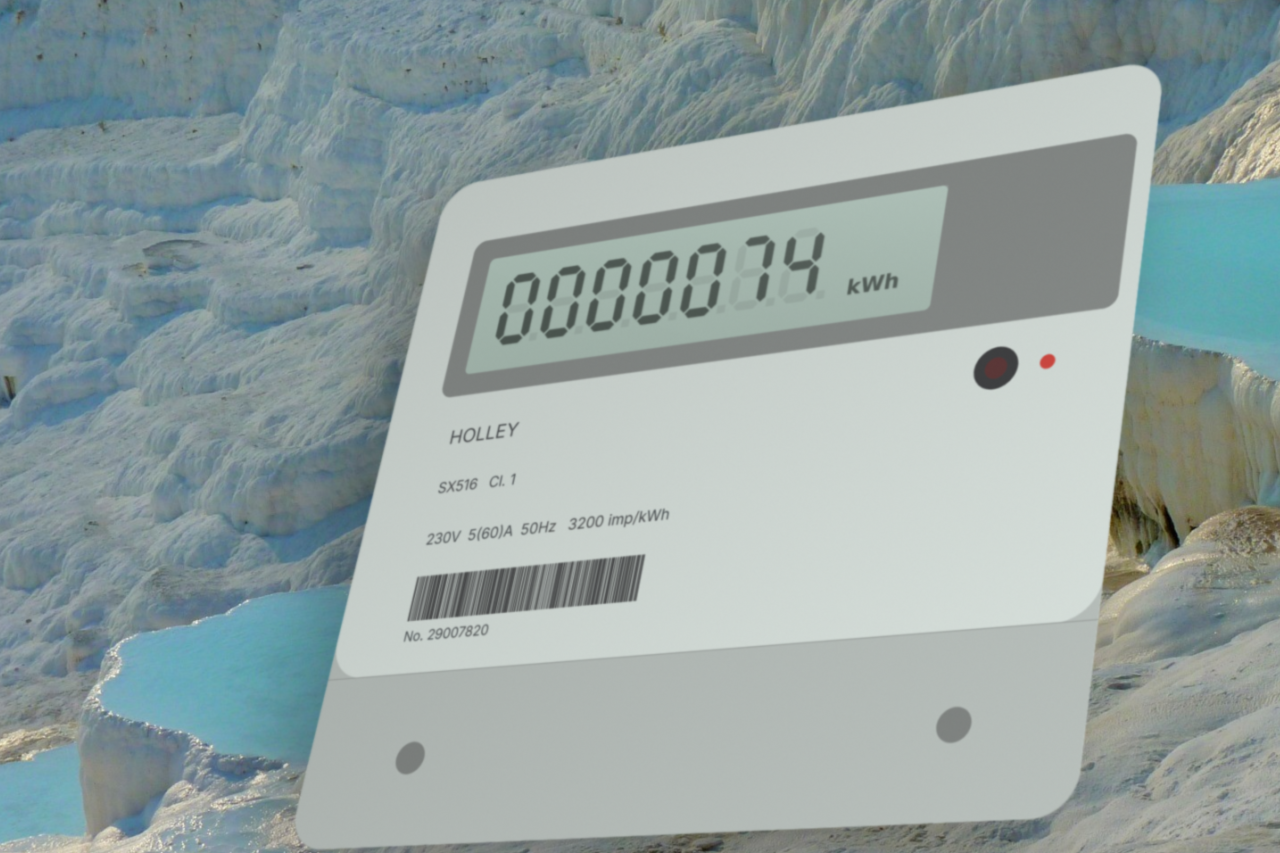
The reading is 74 (kWh)
